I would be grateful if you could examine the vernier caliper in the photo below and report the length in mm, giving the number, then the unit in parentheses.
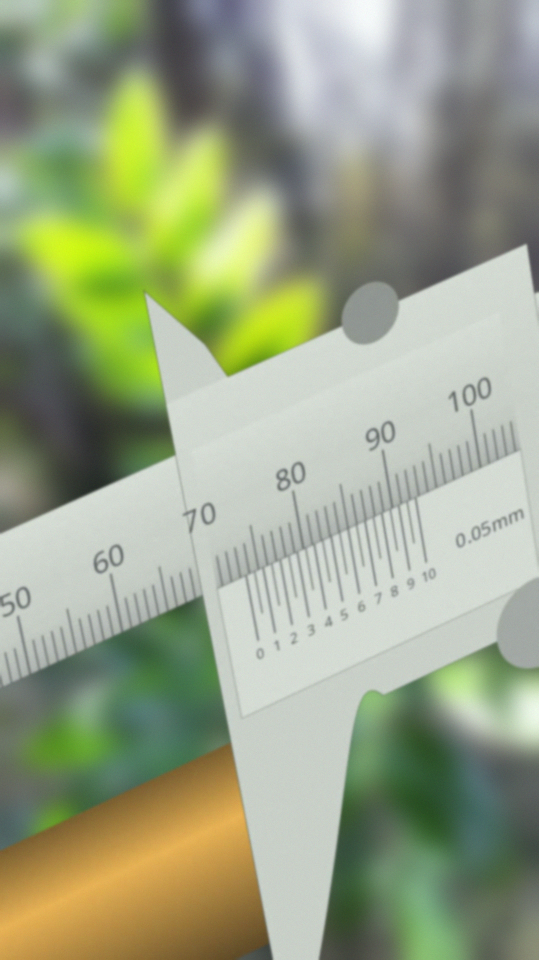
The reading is 73.6 (mm)
